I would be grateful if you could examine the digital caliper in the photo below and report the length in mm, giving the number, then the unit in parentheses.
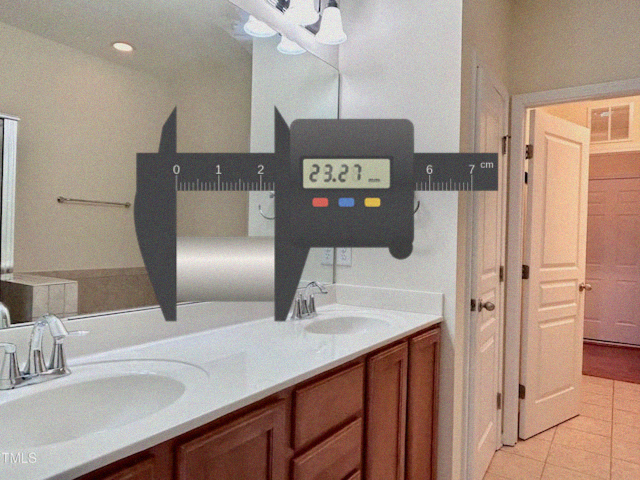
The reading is 23.27 (mm)
